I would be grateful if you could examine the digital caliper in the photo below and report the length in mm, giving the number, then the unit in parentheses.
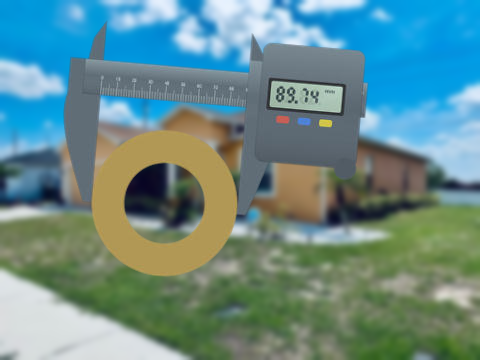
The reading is 89.74 (mm)
